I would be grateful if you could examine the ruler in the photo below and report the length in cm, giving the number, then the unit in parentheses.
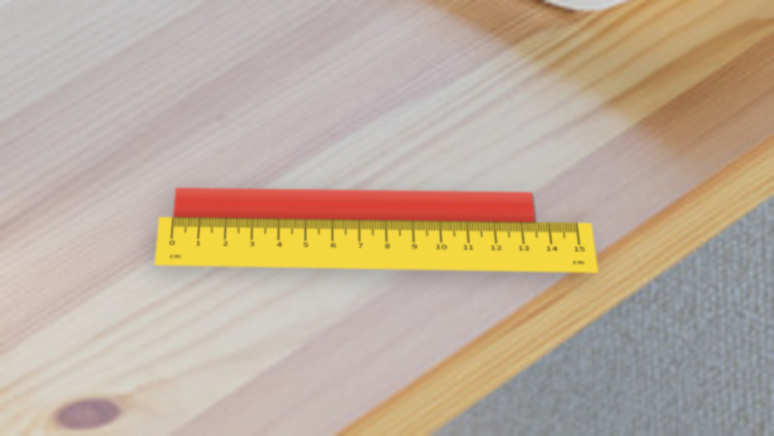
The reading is 13.5 (cm)
